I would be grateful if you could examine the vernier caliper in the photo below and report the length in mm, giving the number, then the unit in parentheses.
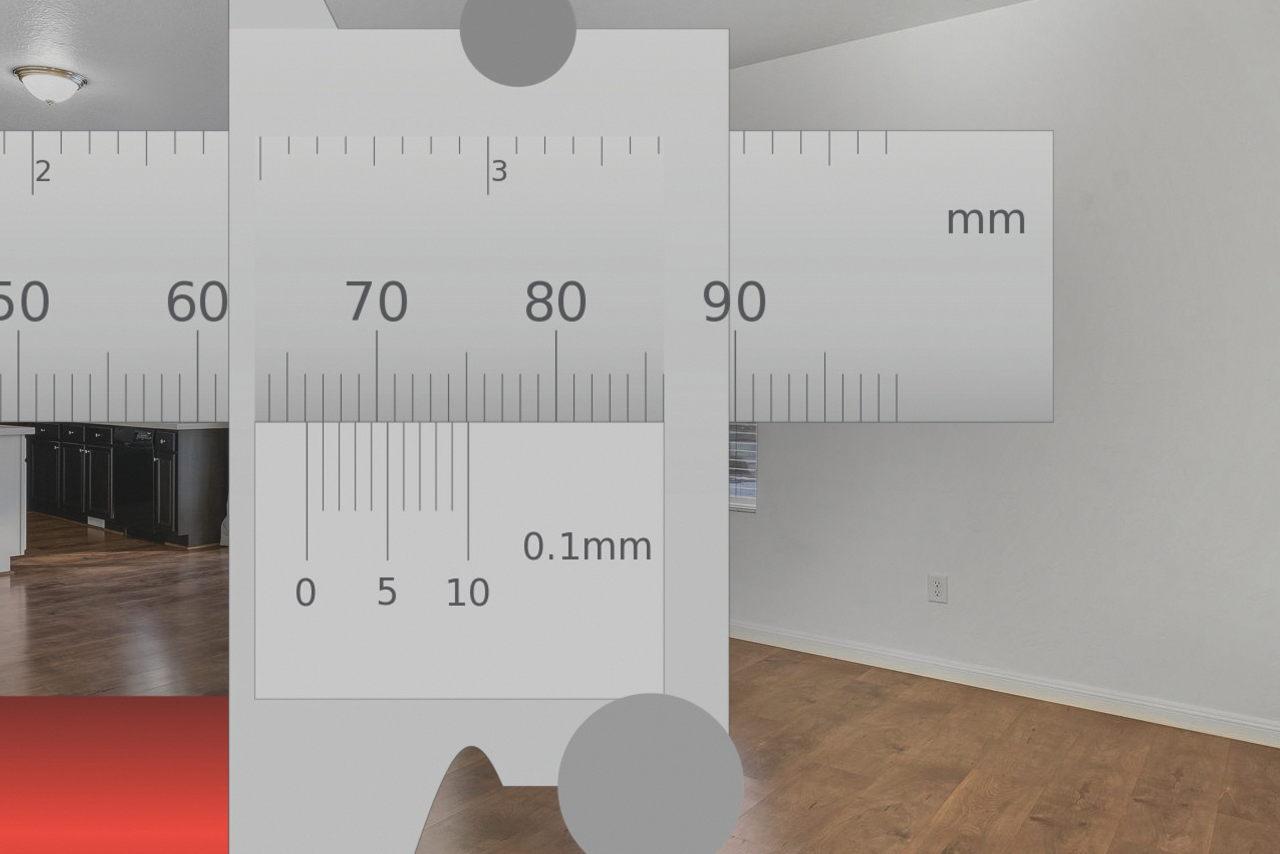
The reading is 66.1 (mm)
